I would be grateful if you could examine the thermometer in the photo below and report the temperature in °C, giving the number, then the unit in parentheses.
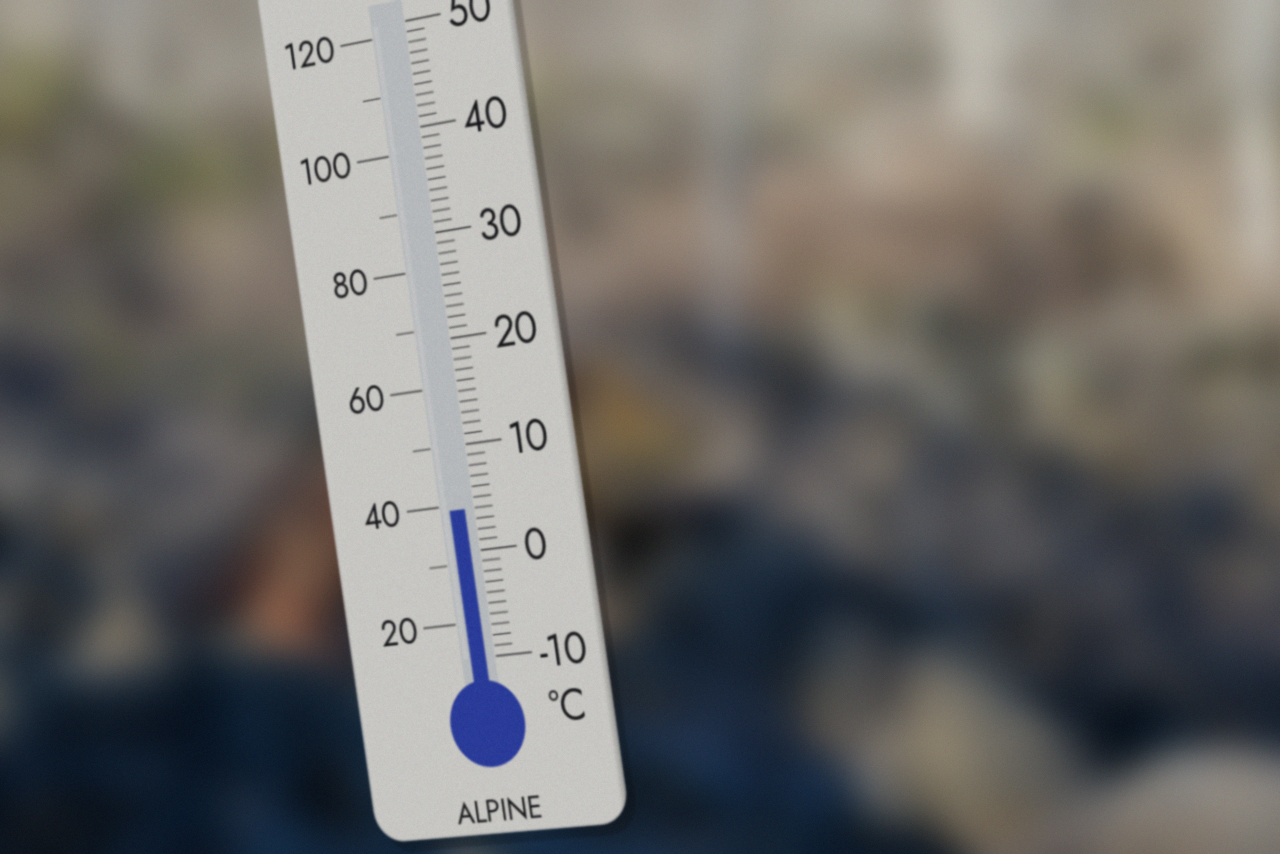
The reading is 4 (°C)
